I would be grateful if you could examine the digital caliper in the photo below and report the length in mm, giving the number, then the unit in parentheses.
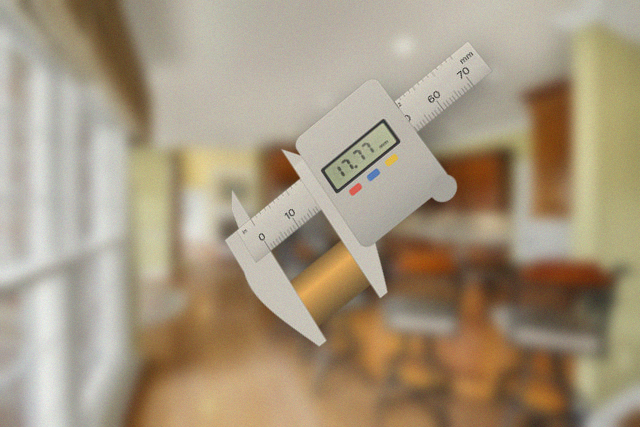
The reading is 17.77 (mm)
